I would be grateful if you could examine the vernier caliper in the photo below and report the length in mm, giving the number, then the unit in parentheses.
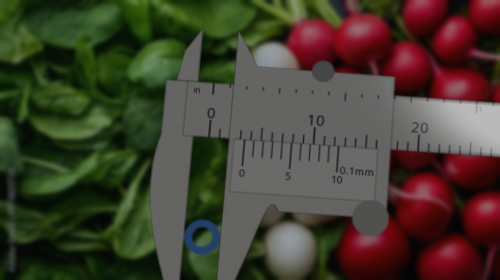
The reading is 3.4 (mm)
